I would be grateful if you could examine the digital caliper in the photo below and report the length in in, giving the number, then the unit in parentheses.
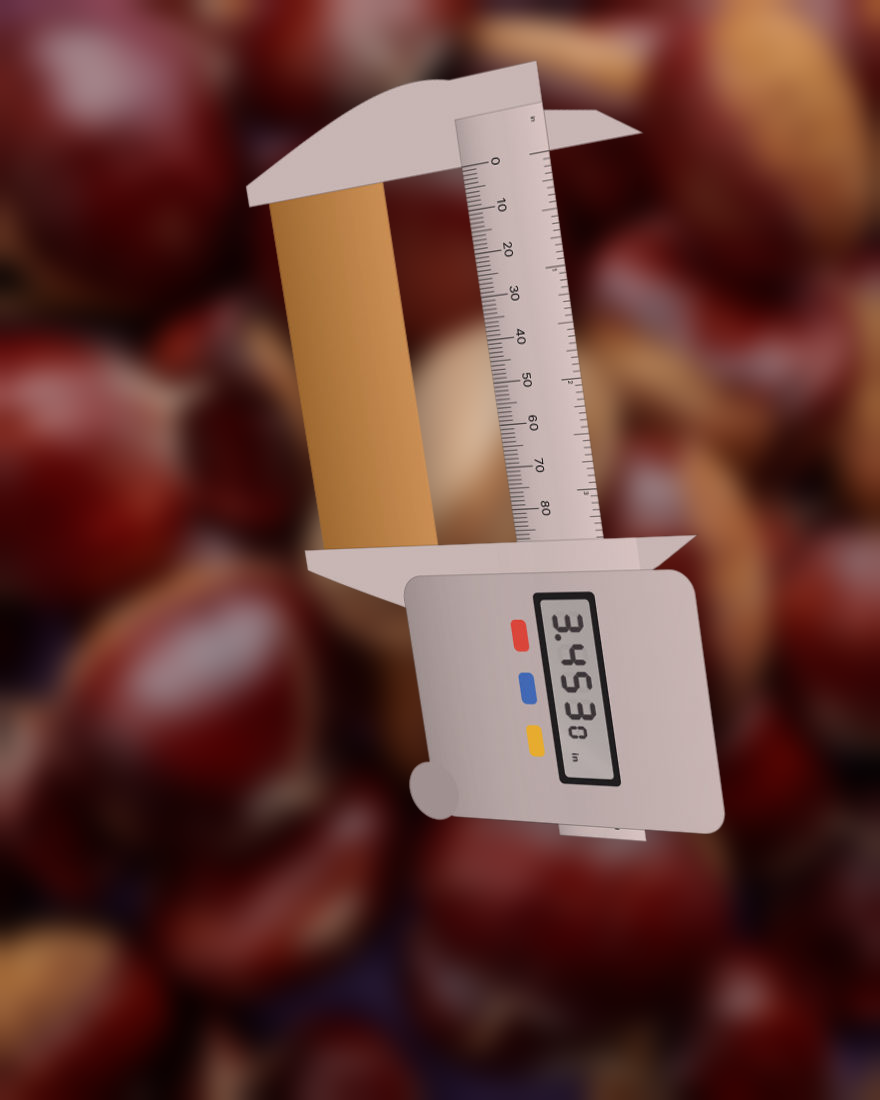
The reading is 3.4530 (in)
